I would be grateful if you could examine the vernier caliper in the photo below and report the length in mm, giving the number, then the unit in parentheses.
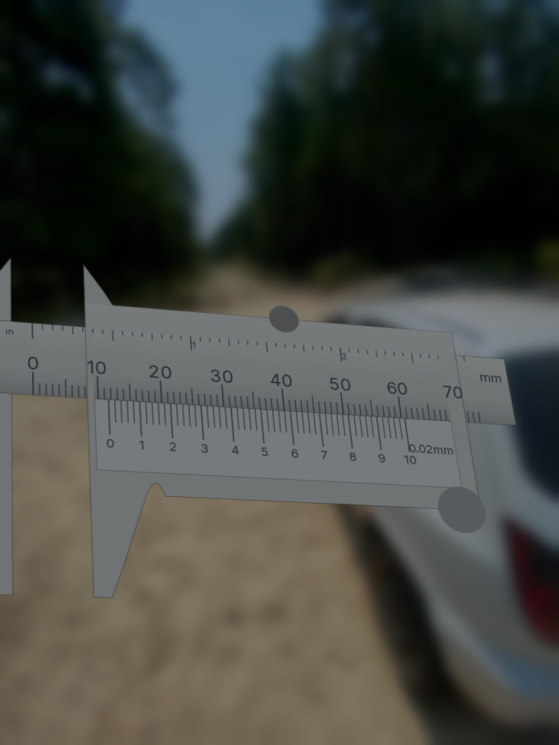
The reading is 11.6 (mm)
